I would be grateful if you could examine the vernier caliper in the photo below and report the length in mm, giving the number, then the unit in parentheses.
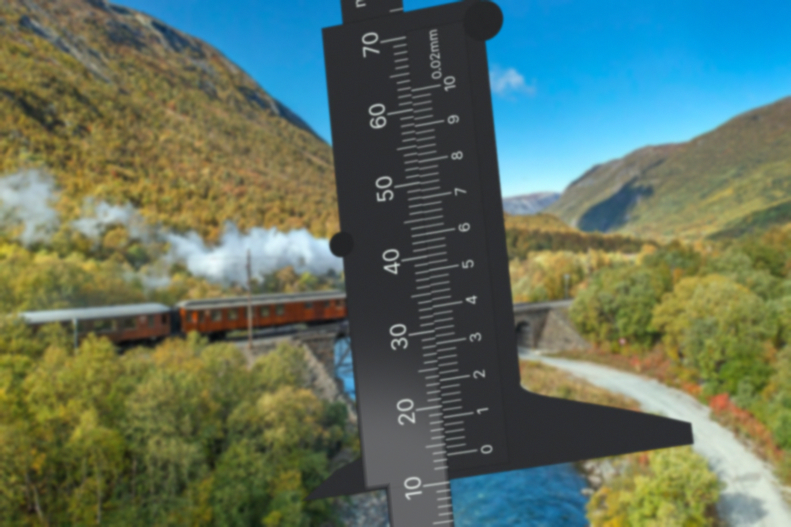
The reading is 13.6 (mm)
